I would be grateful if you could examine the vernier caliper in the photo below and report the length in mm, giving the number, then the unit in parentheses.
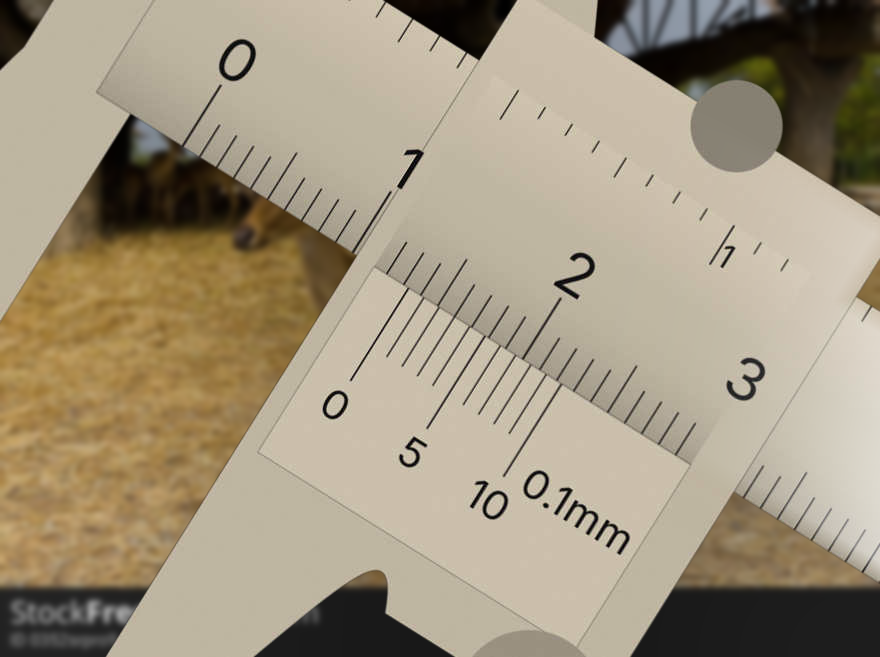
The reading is 13.3 (mm)
